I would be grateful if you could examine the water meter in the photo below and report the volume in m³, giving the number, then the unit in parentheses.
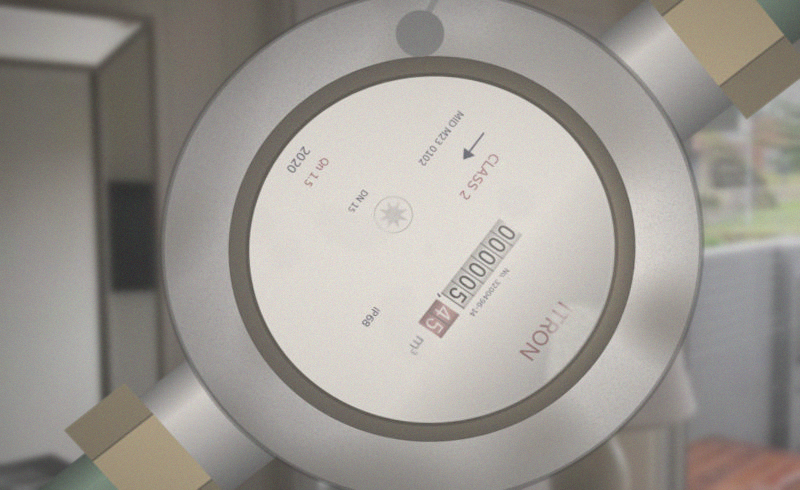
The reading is 5.45 (m³)
